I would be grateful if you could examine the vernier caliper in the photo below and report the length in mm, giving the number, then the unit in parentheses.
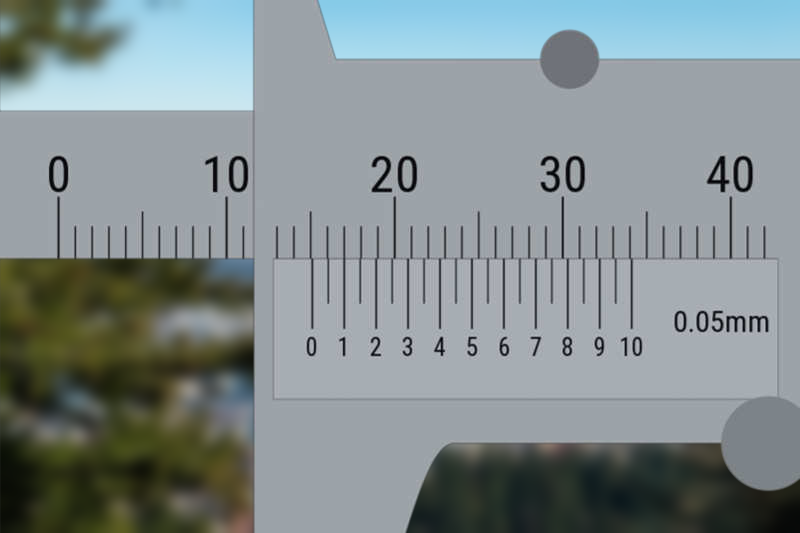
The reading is 15.1 (mm)
